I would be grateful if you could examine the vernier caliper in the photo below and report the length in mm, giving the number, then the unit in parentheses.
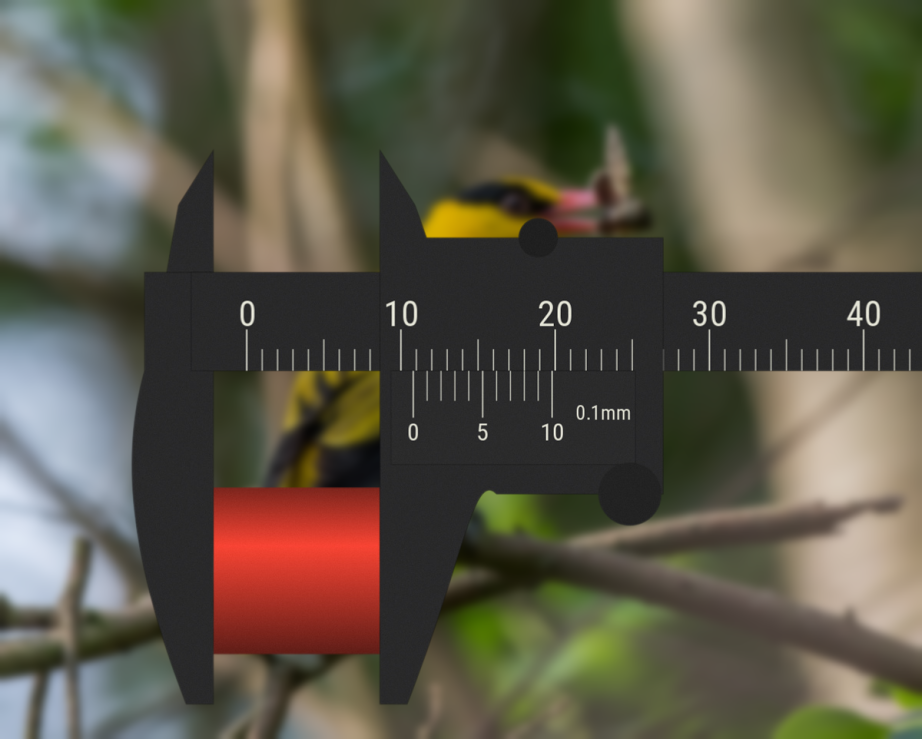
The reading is 10.8 (mm)
